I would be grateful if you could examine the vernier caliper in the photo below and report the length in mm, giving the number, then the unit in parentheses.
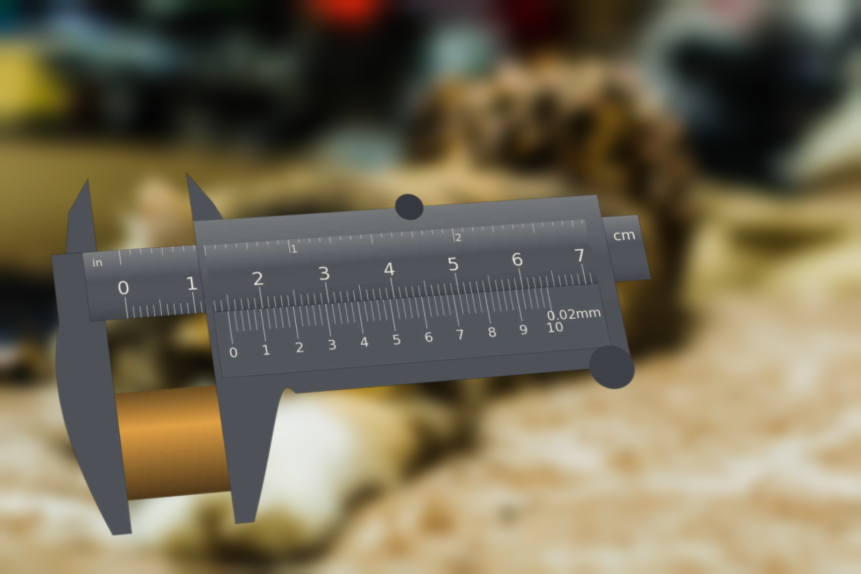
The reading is 14.8 (mm)
